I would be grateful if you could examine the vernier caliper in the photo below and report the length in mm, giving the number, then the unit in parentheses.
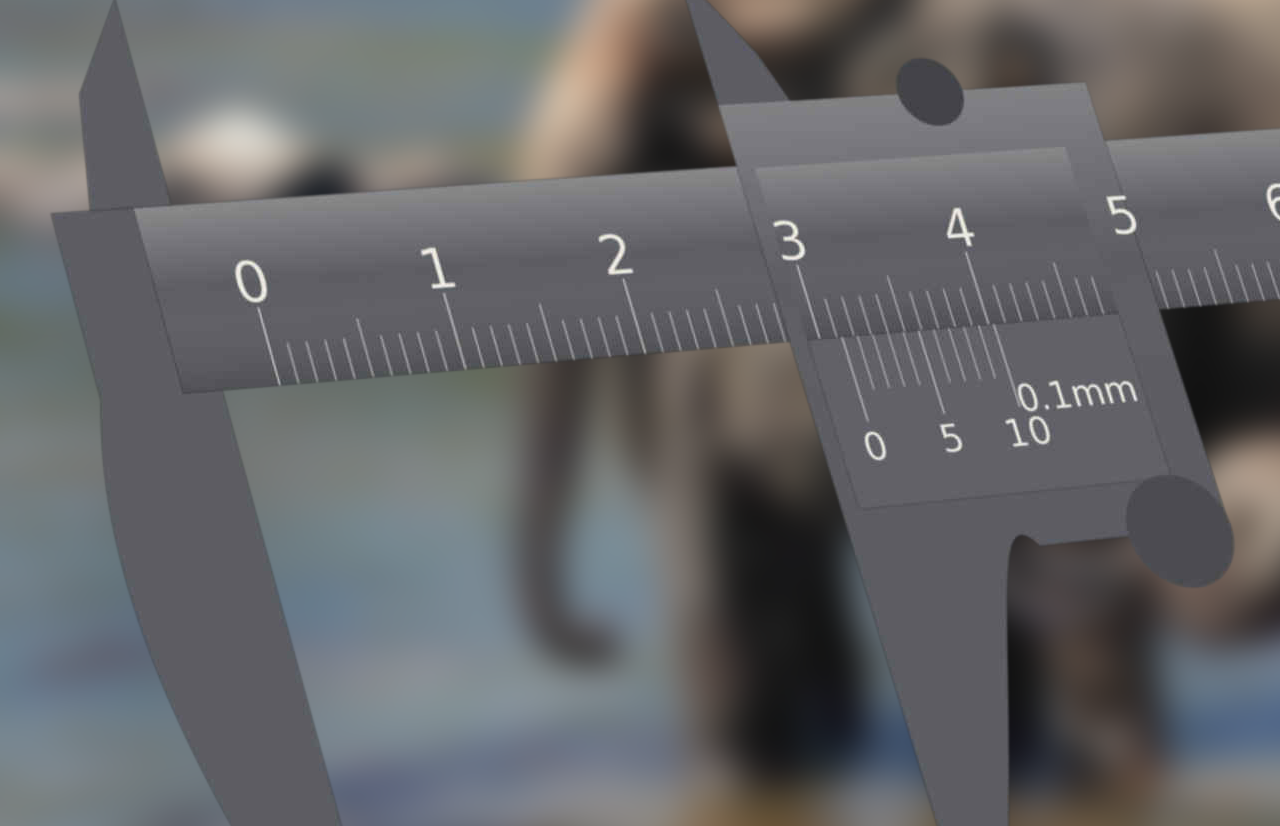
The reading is 31.3 (mm)
